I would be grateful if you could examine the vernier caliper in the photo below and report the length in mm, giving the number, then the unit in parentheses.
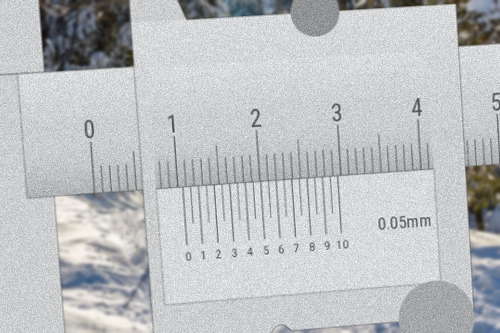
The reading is 10.6 (mm)
